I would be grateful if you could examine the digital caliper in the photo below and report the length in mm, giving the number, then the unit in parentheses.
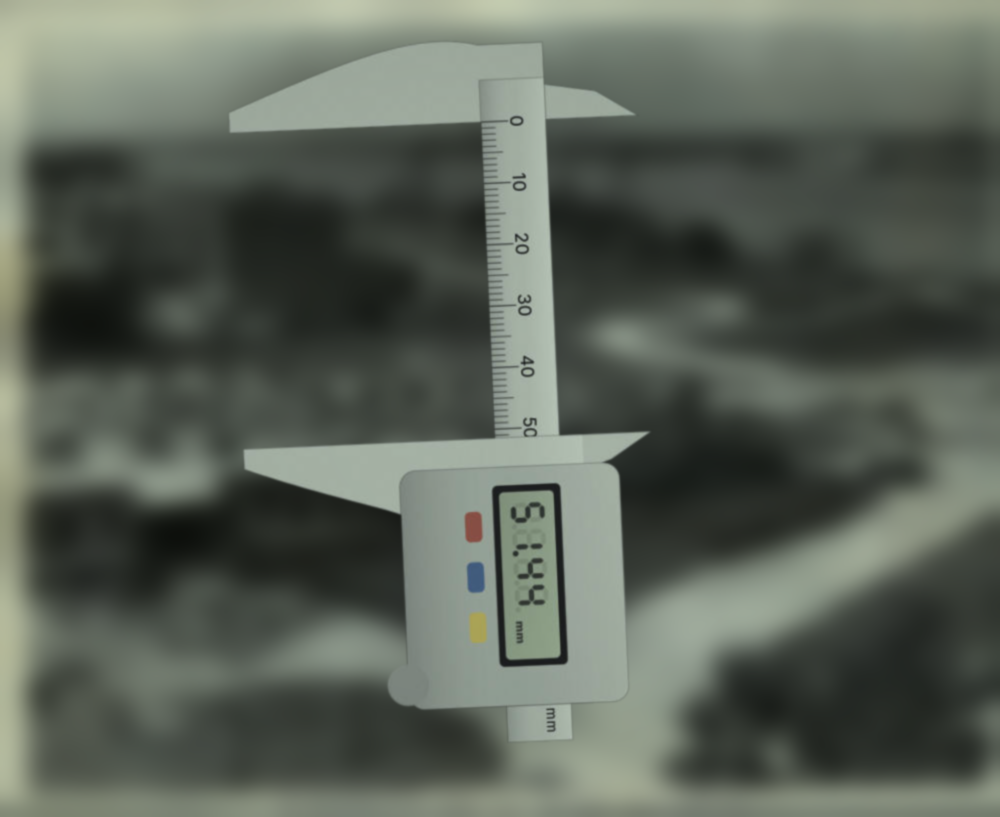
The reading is 51.44 (mm)
